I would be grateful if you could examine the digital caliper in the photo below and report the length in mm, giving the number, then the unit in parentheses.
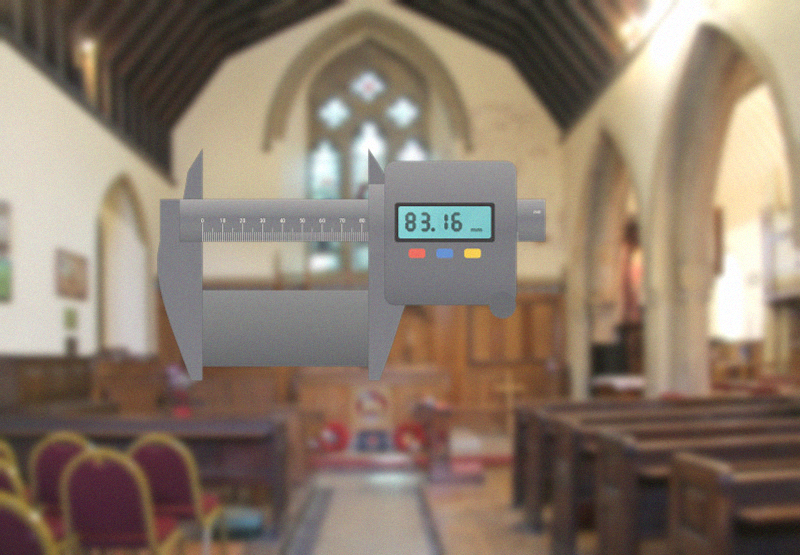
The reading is 83.16 (mm)
